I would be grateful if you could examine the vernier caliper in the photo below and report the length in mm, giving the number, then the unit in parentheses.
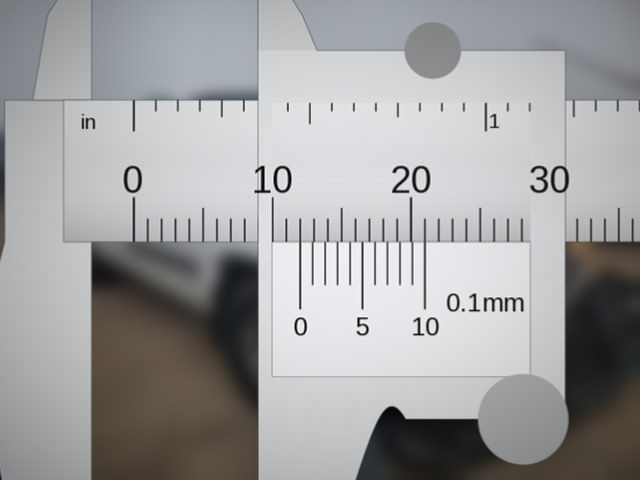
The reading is 12.0 (mm)
